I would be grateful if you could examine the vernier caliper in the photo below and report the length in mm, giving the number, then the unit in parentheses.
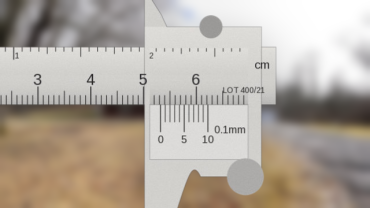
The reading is 53.2 (mm)
